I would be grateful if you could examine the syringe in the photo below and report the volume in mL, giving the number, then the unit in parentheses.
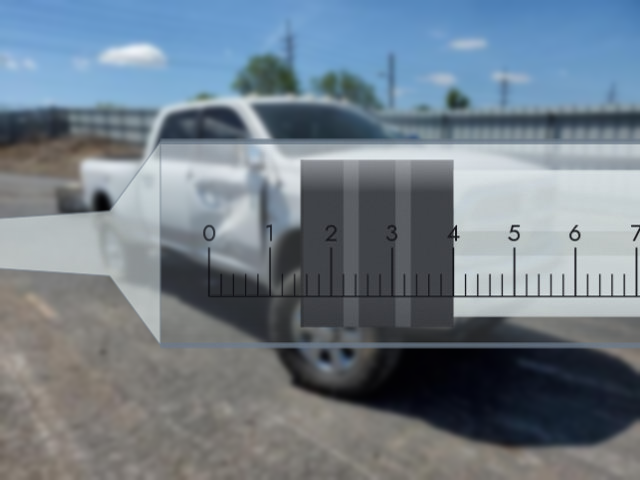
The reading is 1.5 (mL)
